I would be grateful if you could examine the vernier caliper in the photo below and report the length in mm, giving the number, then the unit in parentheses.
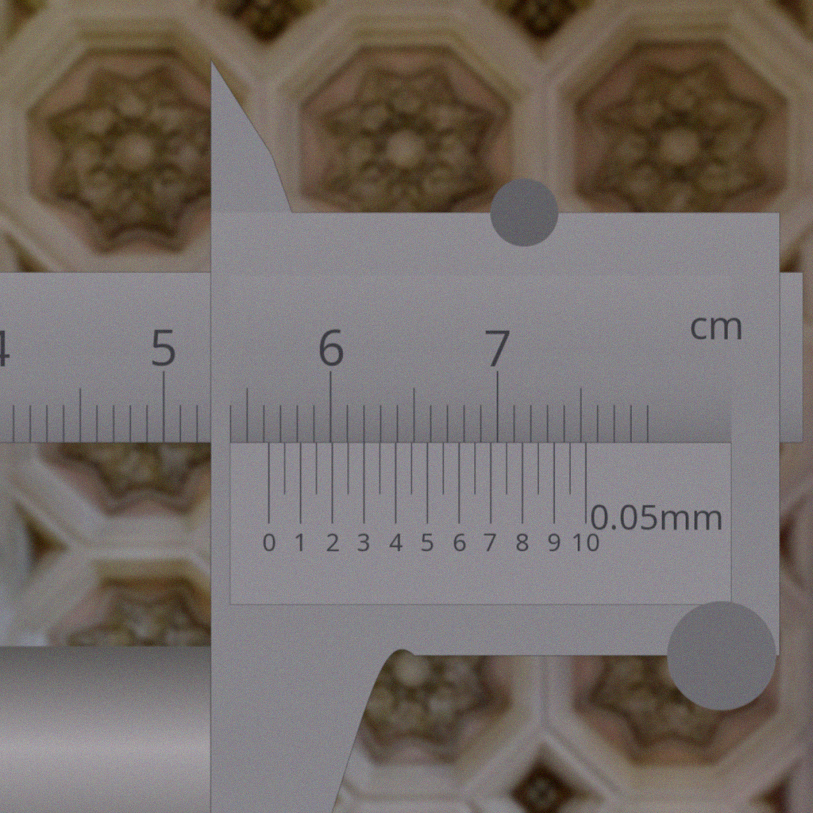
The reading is 56.3 (mm)
